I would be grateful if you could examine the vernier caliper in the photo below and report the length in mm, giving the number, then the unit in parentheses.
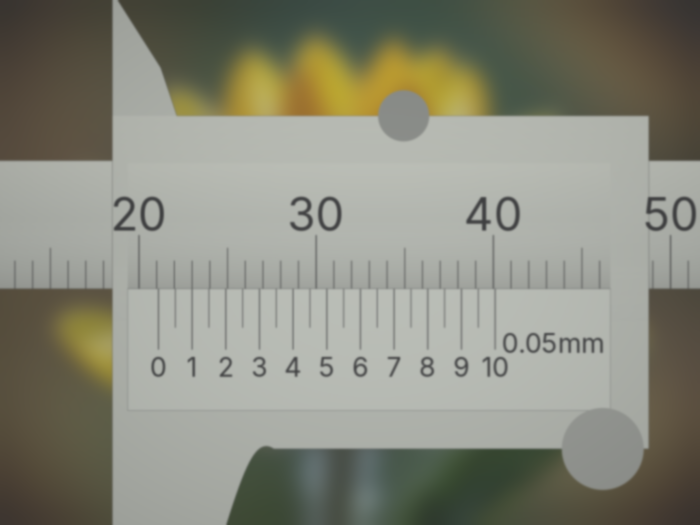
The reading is 21.1 (mm)
